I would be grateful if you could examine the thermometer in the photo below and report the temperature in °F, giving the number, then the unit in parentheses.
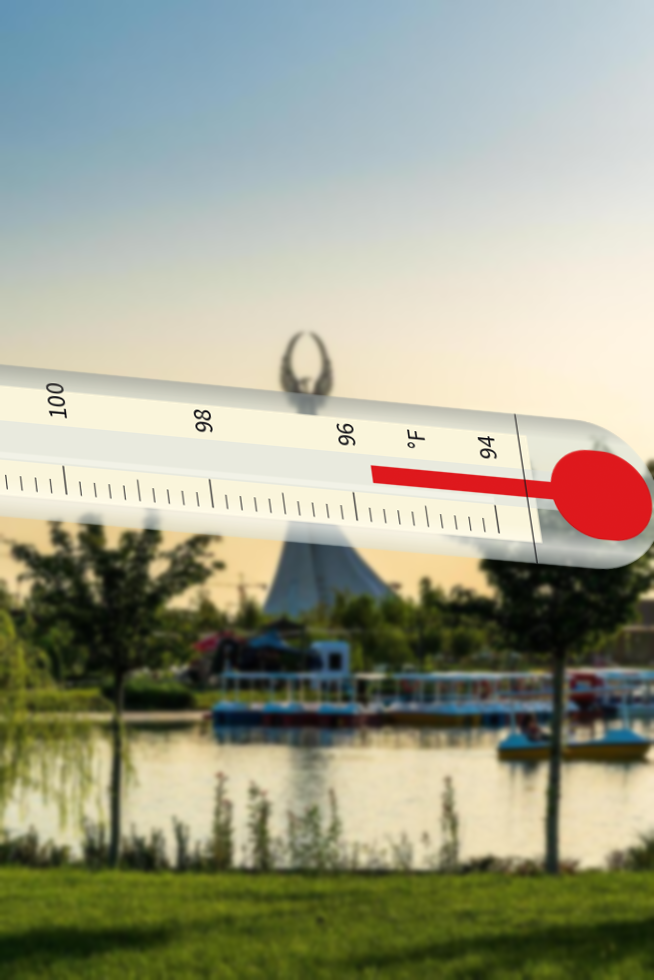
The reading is 95.7 (°F)
